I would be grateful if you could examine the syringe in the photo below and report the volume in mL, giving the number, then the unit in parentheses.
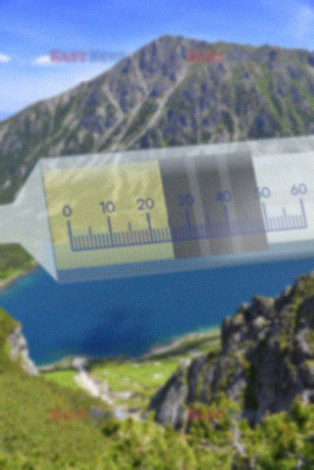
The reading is 25 (mL)
